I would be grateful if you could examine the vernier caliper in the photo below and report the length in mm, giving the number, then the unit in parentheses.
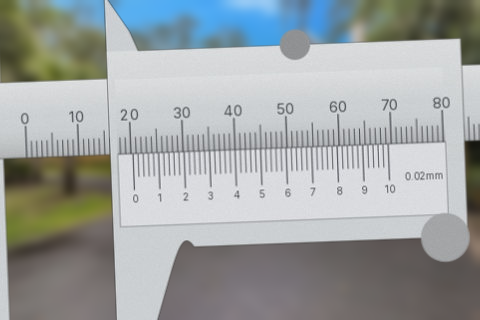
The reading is 20.4 (mm)
